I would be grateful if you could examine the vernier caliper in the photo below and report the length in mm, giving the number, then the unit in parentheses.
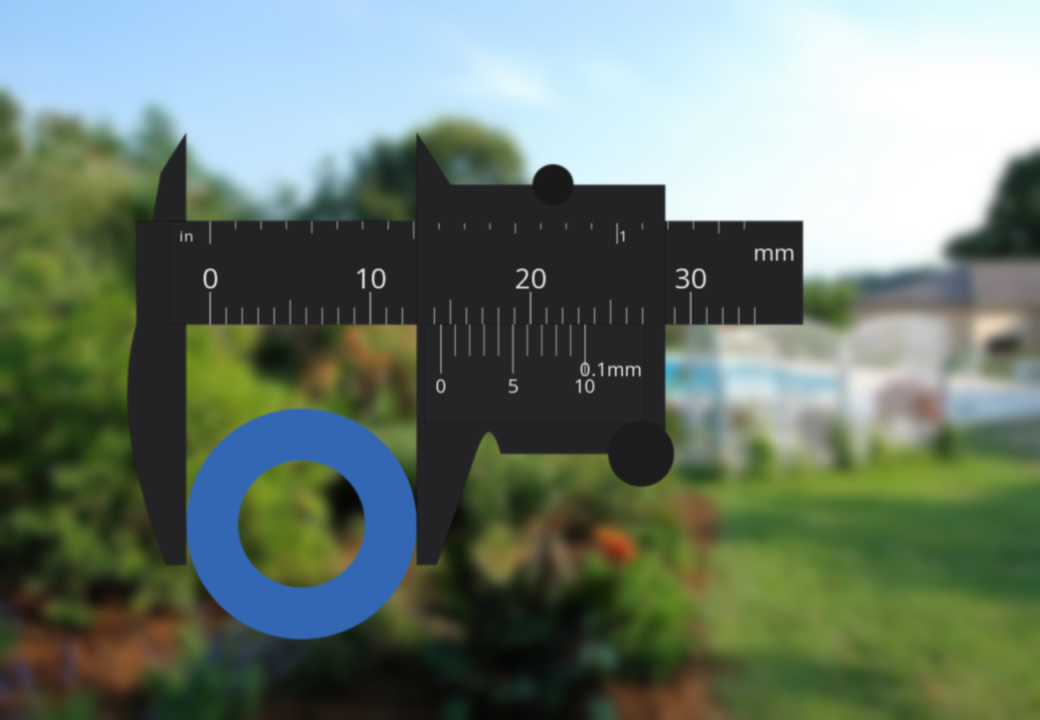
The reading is 14.4 (mm)
